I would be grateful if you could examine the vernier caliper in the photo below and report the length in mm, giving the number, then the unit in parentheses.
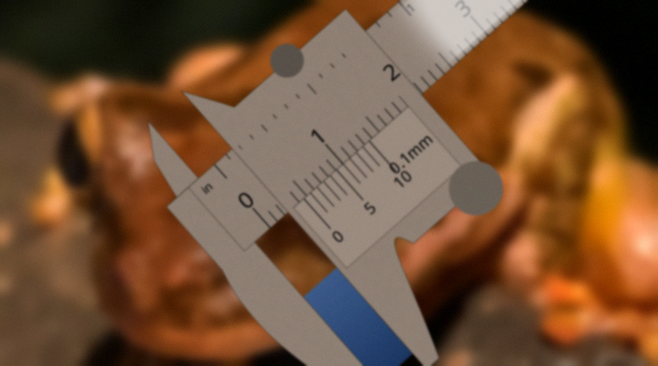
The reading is 4.6 (mm)
